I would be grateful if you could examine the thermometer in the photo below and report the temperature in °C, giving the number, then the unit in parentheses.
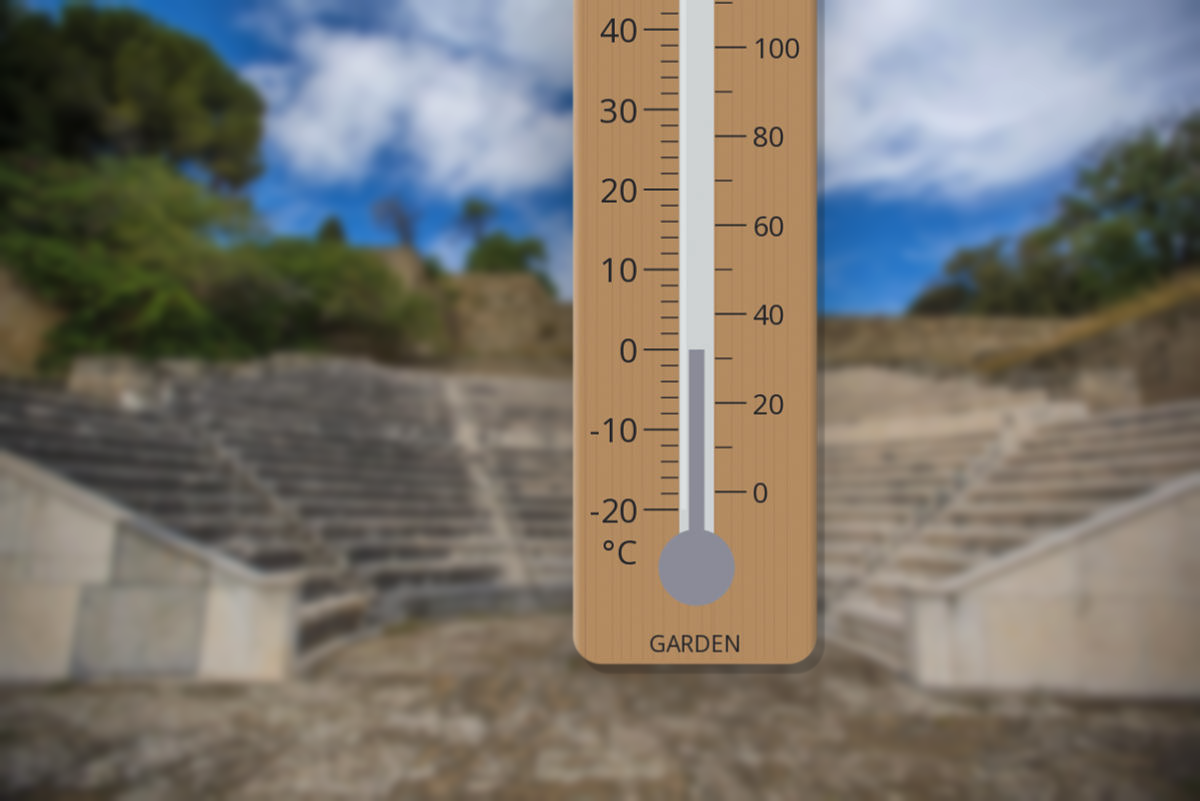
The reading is 0 (°C)
